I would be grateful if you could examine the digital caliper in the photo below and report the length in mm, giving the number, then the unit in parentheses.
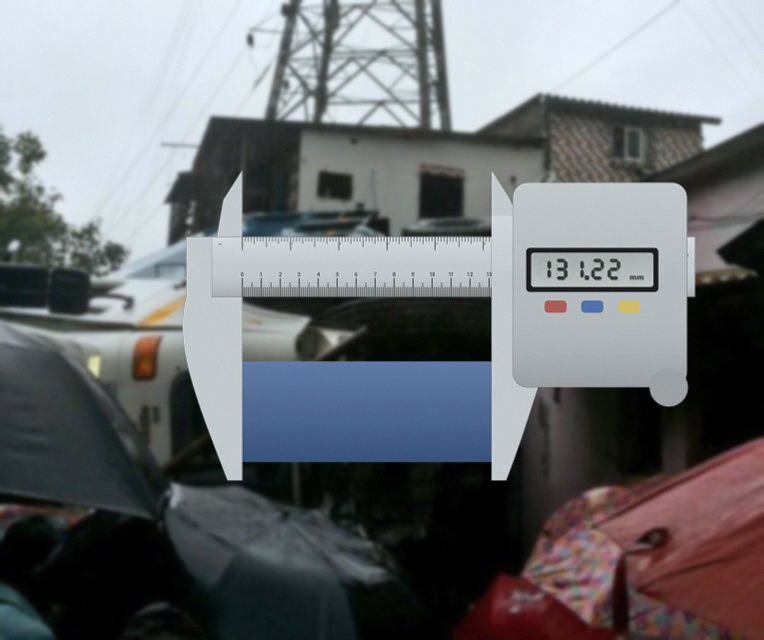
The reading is 131.22 (mm)
